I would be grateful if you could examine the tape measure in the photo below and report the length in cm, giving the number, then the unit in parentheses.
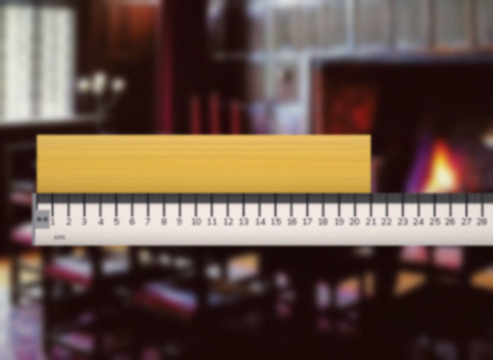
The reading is 21 (cm)
